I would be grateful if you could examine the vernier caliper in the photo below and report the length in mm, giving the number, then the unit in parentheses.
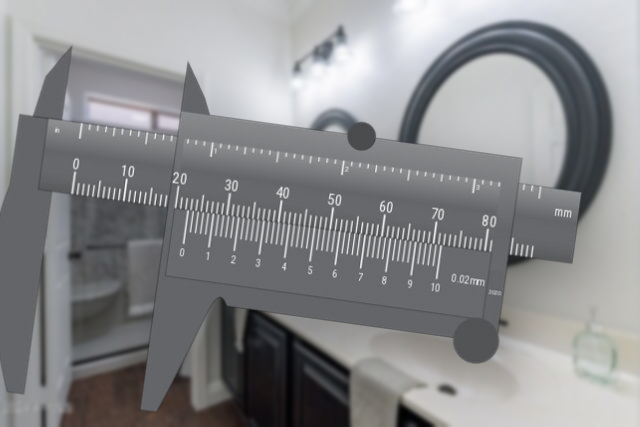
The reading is 22.5 (mm)
